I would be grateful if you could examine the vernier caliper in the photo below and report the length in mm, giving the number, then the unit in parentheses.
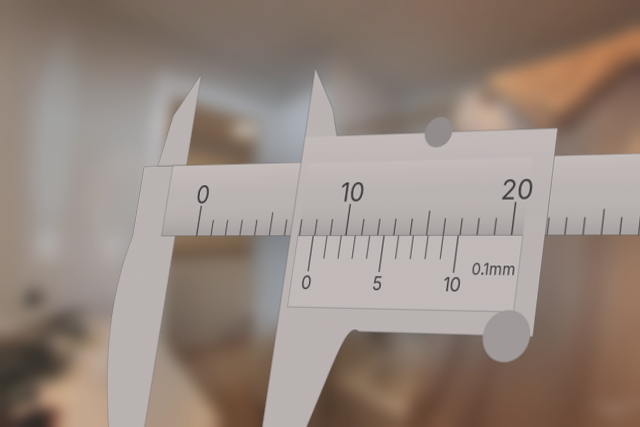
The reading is 7.9 (mm)
